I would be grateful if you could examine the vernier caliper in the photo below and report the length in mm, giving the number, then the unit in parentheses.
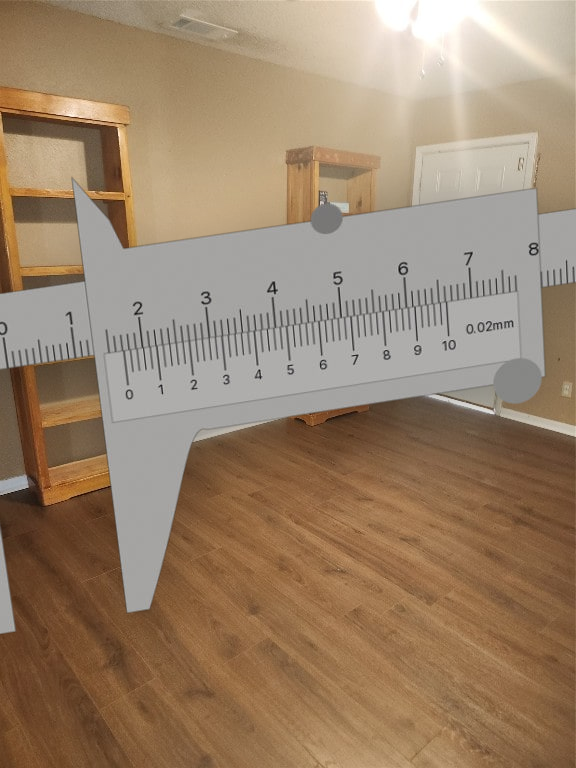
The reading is 17.2 (mm)
